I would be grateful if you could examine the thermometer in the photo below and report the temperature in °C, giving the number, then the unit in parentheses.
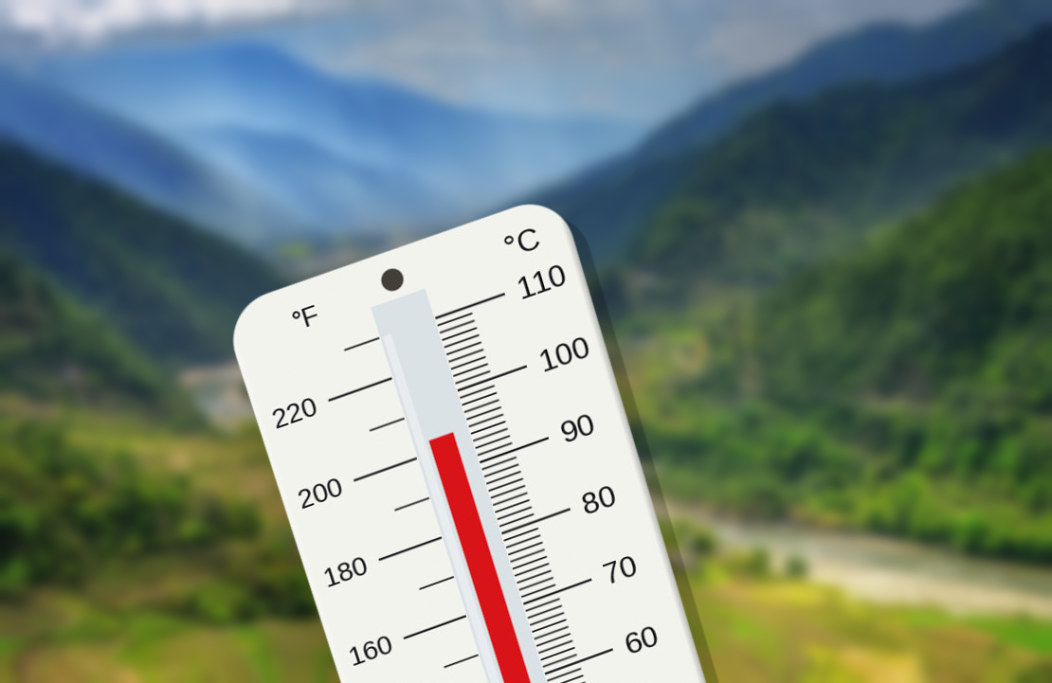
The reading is 95 (°C)
